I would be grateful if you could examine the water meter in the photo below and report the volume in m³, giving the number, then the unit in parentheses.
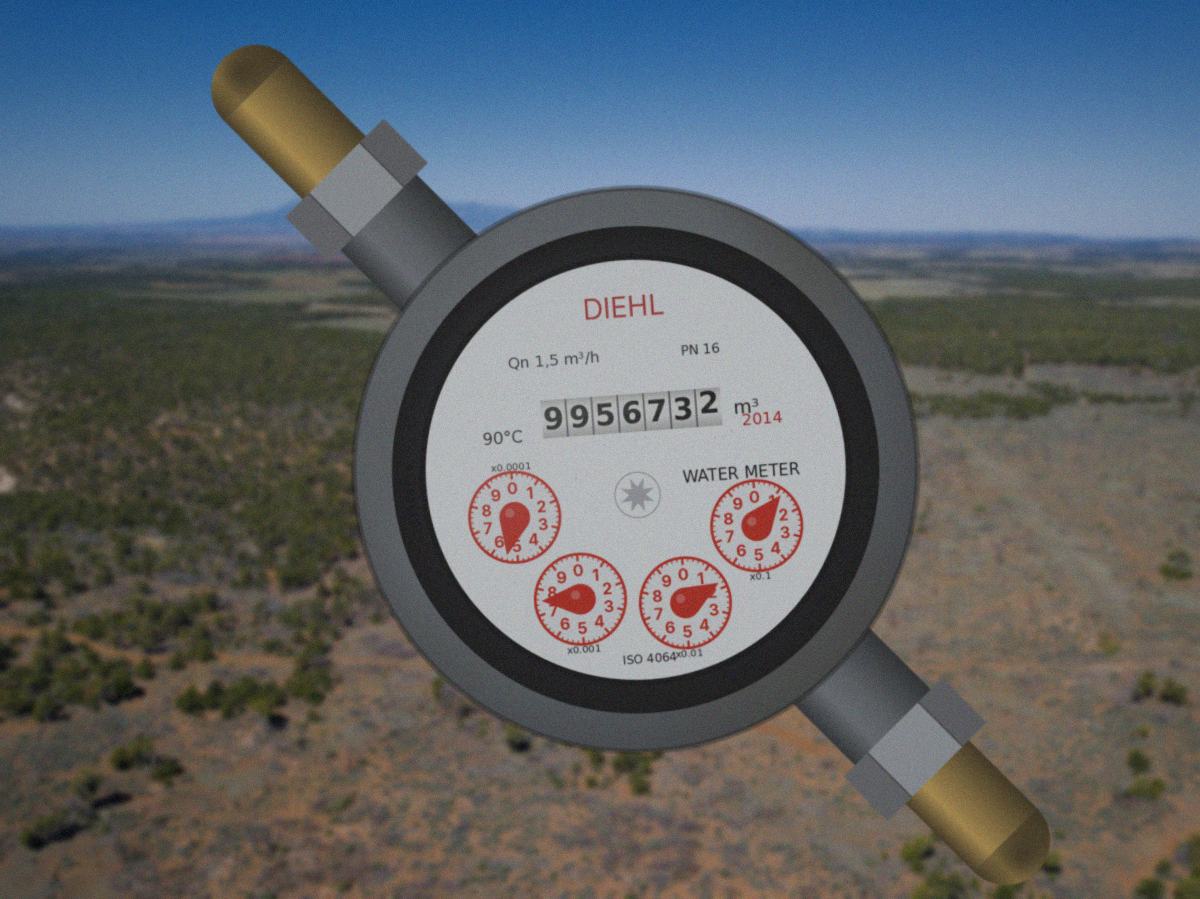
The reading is 9956732.1175 (m³)
